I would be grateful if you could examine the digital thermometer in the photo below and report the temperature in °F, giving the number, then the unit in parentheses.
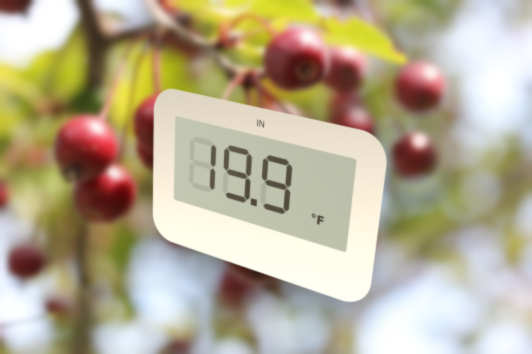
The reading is 19.9 (°F)
